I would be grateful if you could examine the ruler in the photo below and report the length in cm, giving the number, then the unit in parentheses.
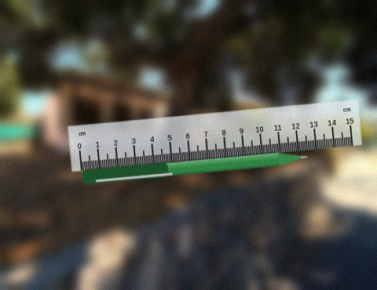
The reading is 12.5 (cm)
